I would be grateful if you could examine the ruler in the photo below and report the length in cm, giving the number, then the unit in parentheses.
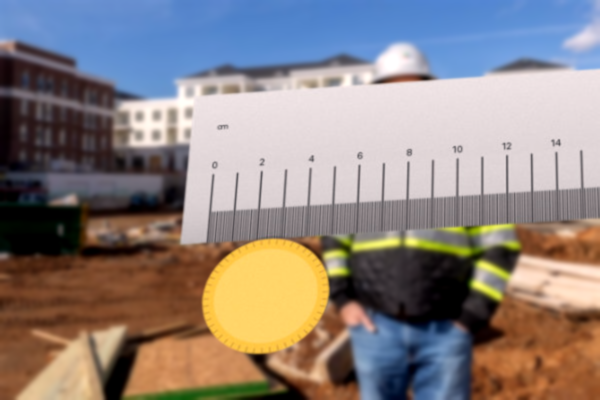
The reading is 5 (cm)
